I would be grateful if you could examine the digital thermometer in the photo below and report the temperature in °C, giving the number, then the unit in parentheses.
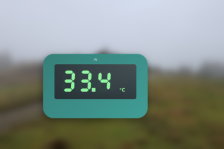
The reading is 33.4 (°C)
